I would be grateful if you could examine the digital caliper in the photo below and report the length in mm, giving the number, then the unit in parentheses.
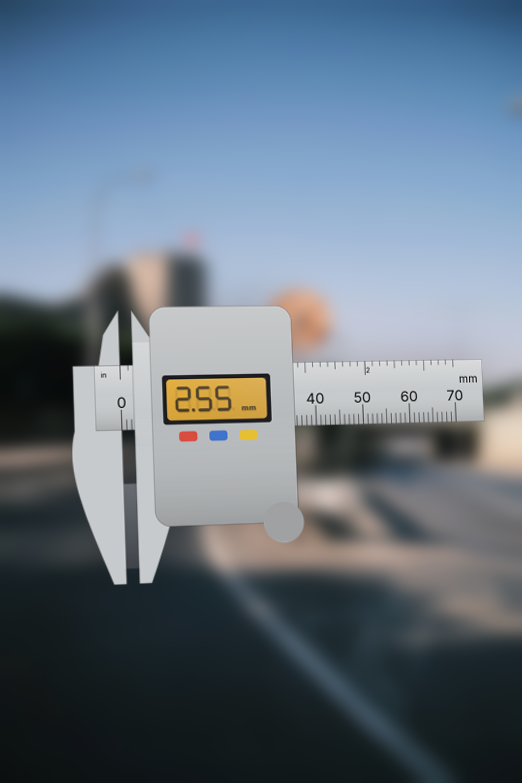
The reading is 2.55 (mm)
